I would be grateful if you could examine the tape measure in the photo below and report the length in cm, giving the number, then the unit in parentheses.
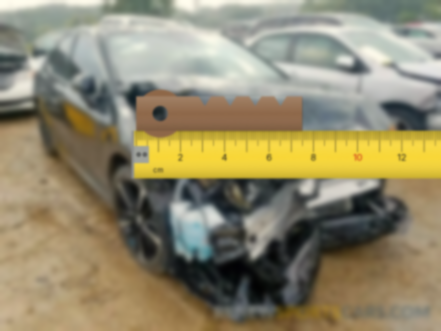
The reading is 7.5 (cm)
